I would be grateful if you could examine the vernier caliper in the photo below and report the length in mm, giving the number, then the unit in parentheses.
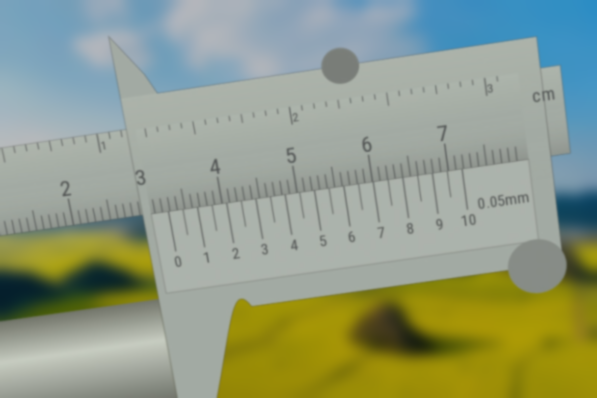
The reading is 32.8 (mm)
